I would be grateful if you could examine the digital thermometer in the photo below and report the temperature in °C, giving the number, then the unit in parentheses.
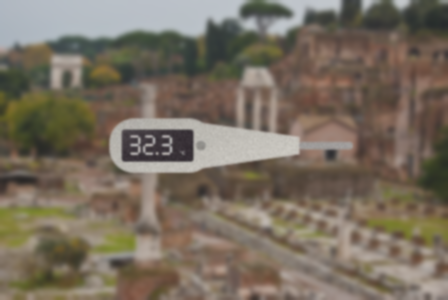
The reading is 32.3 (°C)
